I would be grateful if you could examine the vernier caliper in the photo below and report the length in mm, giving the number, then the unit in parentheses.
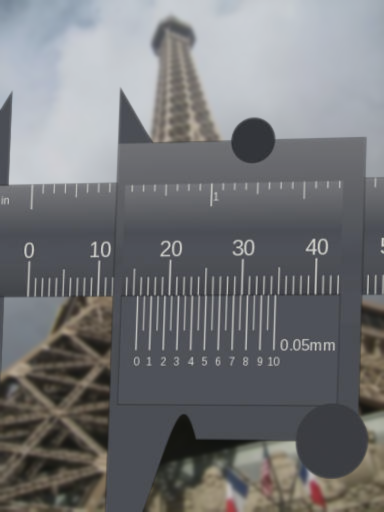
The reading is 15.6 (mm)
